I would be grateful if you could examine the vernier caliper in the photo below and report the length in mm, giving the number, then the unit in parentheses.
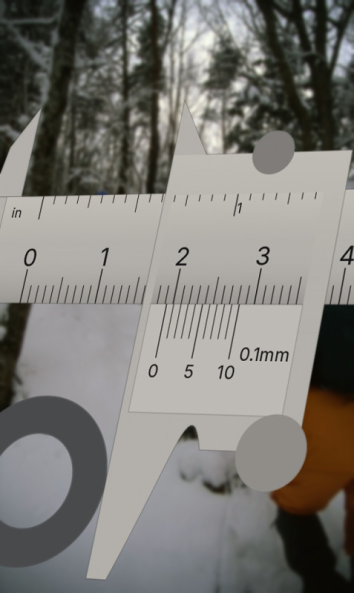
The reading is 19.2 (mm)
